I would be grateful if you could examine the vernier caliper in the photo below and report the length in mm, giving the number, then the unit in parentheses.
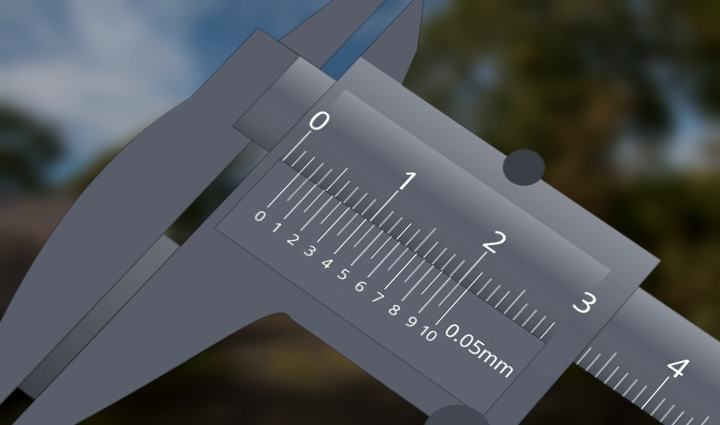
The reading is 2.0 (mm)
